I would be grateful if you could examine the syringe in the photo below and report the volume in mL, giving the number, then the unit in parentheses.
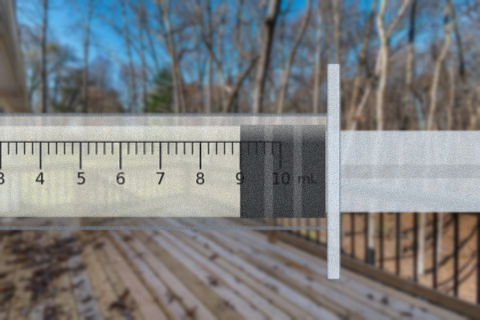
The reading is 9 (mL)
